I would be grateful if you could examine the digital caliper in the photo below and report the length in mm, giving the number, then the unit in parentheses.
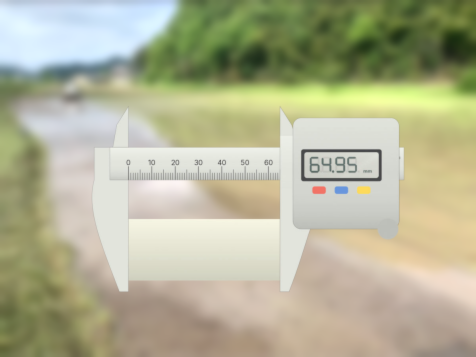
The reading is 64.95 (mm)
